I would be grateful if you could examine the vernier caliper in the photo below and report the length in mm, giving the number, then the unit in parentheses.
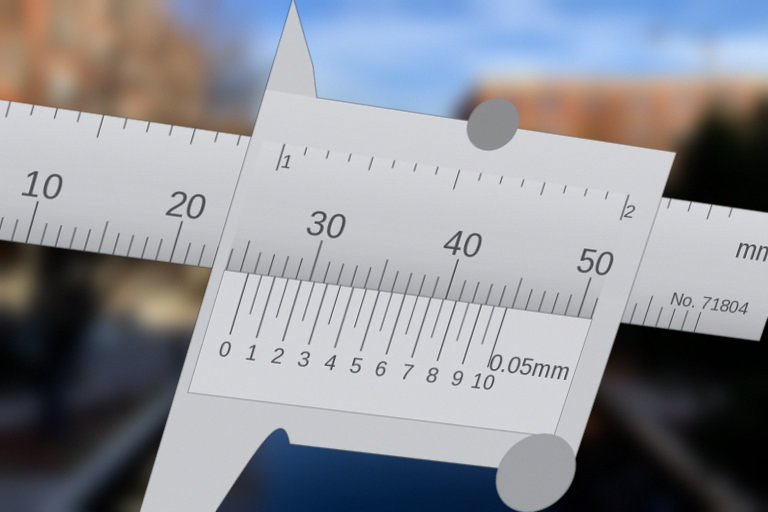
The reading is 25.6 (mm)
